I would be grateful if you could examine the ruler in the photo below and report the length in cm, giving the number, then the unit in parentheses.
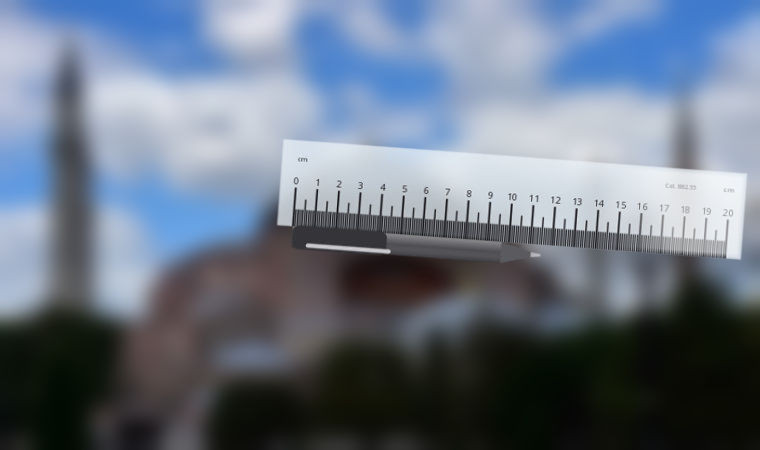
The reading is 11.5 (cm)
